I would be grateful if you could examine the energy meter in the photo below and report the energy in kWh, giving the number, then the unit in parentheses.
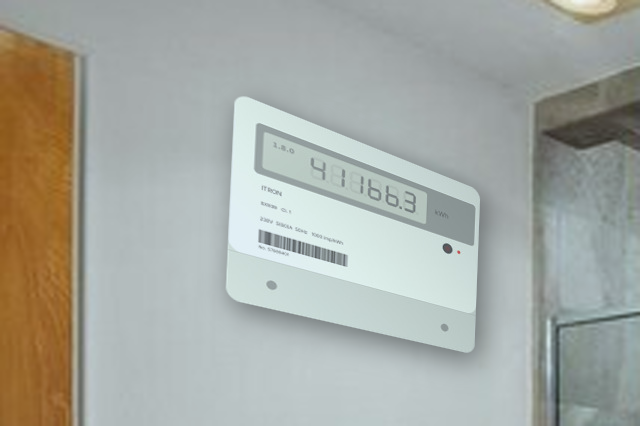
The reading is 41166.3 (kWh)
